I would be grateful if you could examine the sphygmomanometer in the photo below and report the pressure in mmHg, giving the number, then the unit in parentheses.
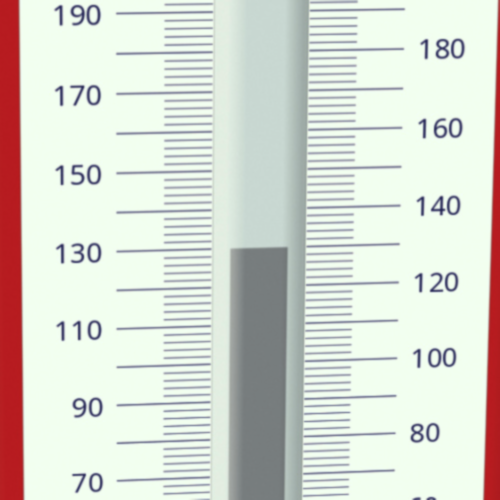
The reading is 130 (mmHg)
